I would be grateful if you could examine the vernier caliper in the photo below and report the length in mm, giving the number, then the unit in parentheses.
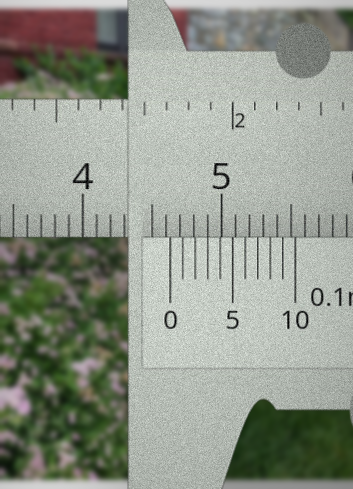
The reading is 46.3 (mm)
